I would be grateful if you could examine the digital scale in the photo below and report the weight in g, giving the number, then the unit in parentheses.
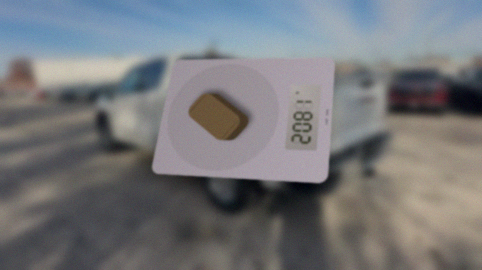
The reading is 2081 (g)
